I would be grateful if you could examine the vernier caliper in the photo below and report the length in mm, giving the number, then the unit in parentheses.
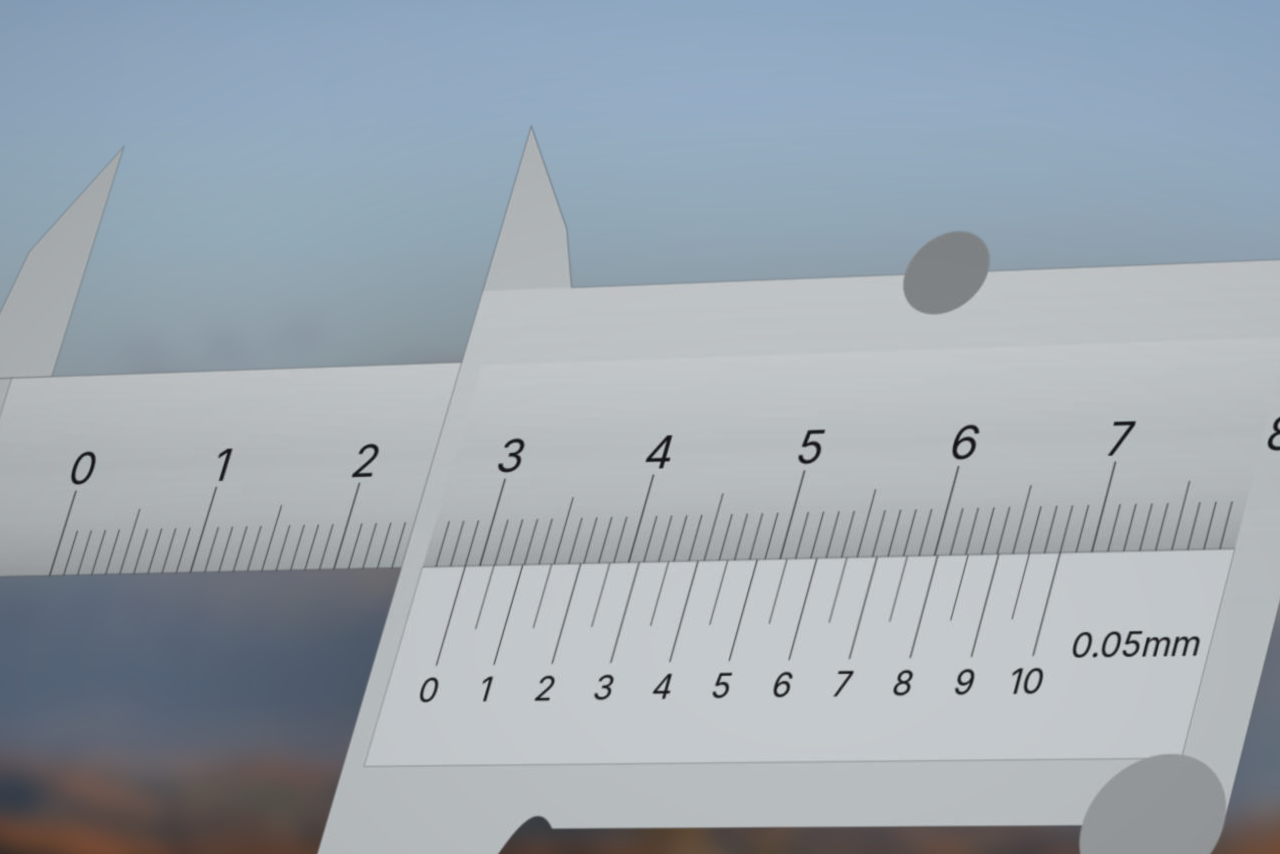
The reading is 29.0 (mm)
